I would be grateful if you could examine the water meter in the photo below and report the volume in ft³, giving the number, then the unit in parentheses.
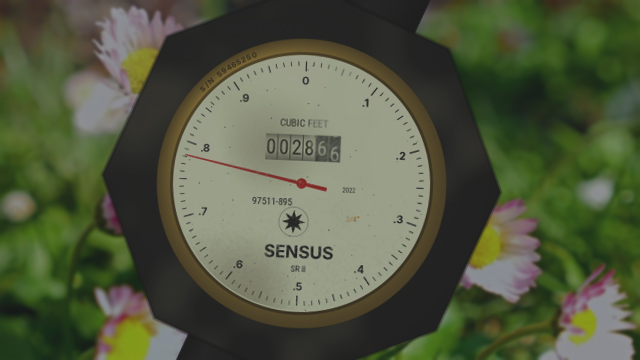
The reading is 2865.78 (ft³)
